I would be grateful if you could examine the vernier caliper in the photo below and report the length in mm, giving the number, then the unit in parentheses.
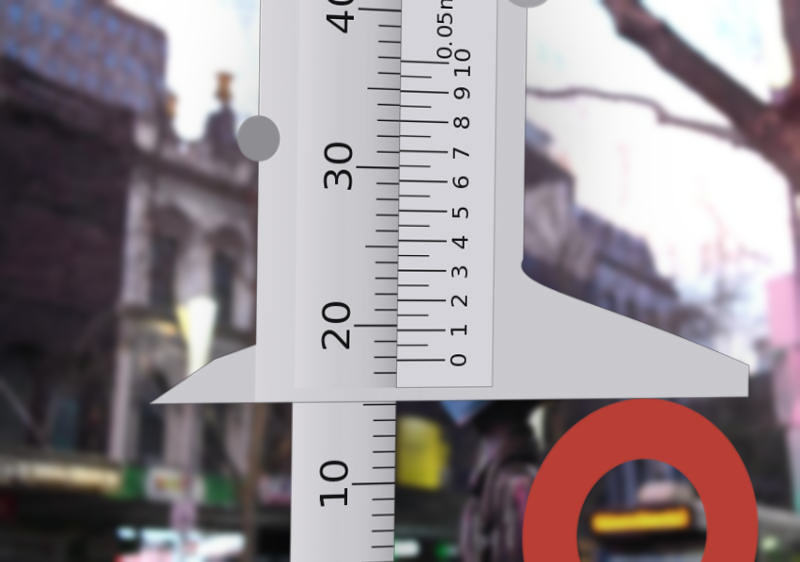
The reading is 17.8 (mm)
